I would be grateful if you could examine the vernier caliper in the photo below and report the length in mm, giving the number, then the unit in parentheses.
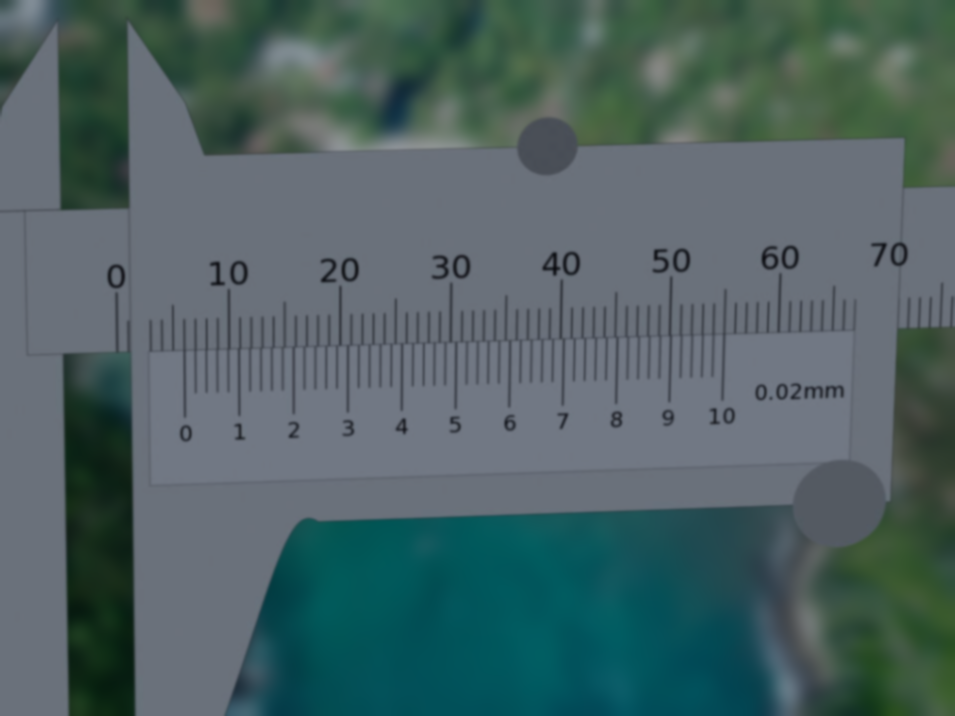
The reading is 6.0 (mm)
